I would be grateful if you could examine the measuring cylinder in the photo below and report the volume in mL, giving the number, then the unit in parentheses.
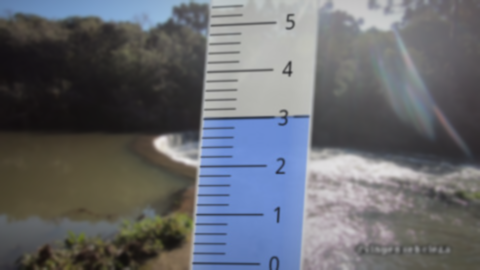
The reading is 3 (mL)
